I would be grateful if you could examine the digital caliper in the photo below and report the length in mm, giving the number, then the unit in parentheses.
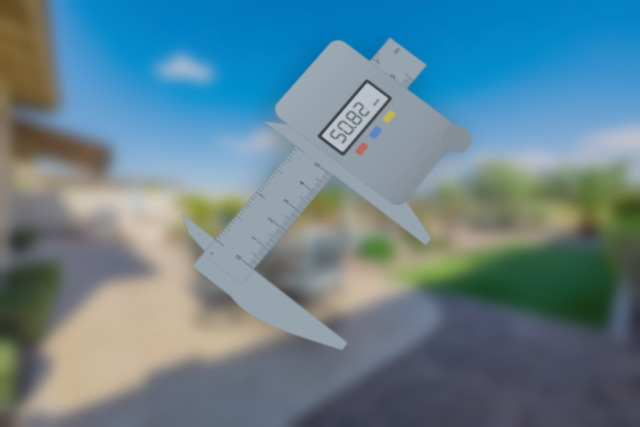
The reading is 50.82 (mm)
